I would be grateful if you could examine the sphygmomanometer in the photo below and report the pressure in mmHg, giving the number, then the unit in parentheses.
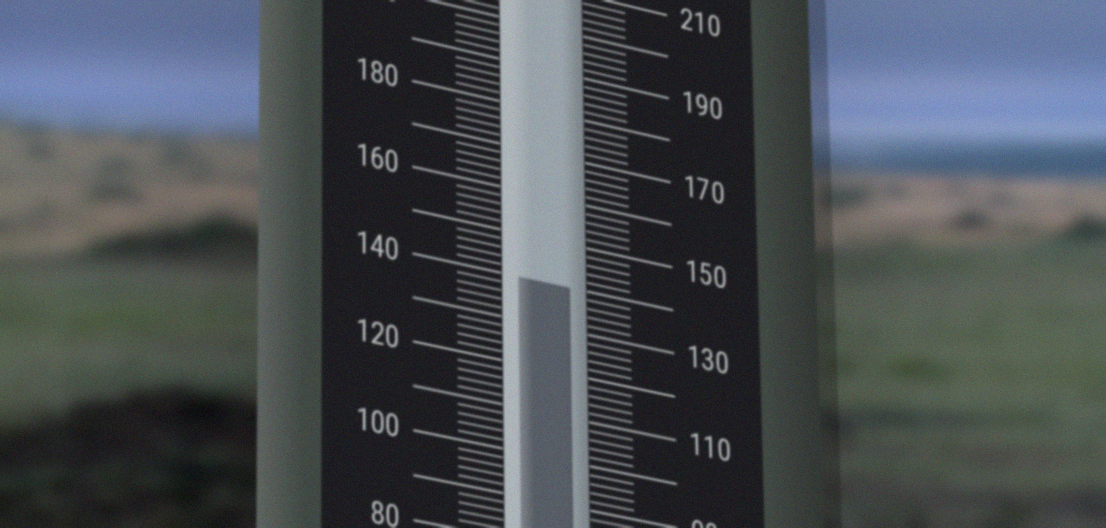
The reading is 140 (mmHg)
